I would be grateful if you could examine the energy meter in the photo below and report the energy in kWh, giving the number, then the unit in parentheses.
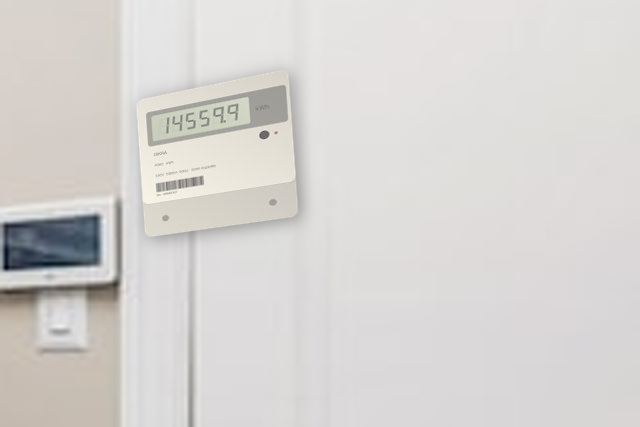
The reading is 14559.9 (kWh)
